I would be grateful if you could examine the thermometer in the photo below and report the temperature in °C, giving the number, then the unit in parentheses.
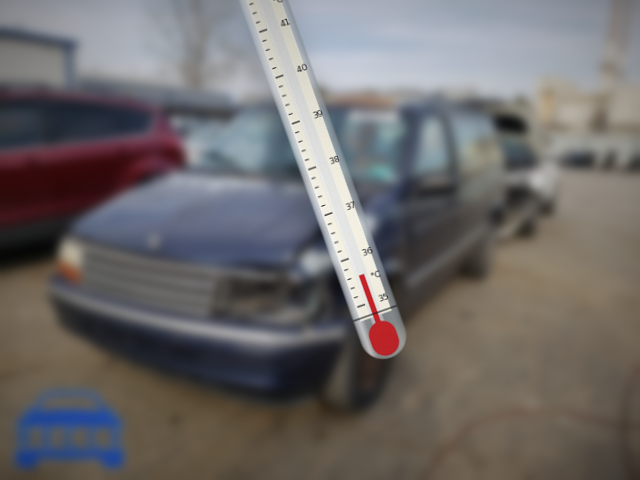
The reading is 35.6 (°C)
